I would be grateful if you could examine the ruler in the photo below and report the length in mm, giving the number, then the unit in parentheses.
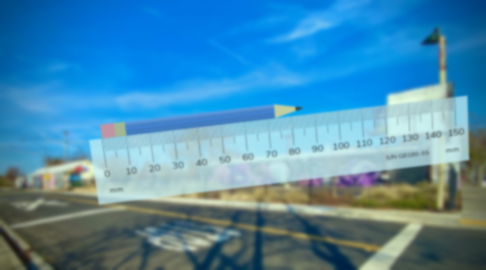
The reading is 85 (mm)
